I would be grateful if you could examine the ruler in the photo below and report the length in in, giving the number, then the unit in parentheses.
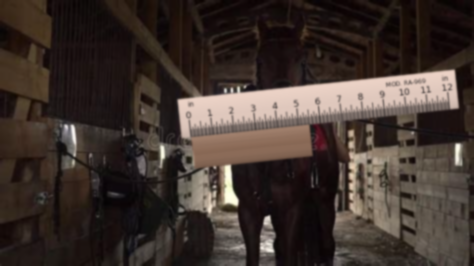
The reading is 5.5 (in)
